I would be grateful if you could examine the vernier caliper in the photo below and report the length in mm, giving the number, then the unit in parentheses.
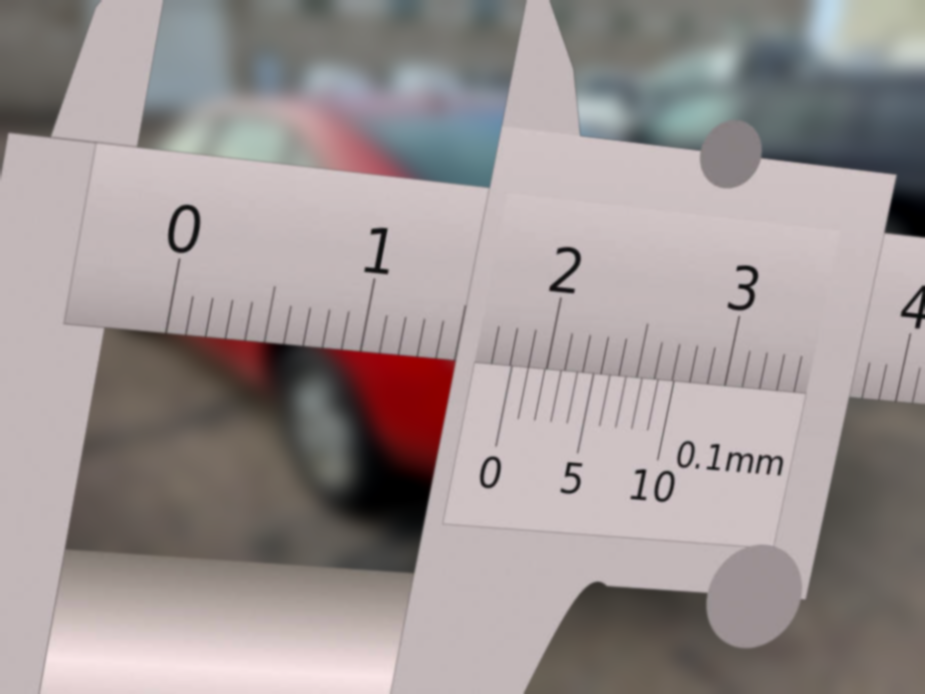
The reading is 18.1 (mm)
